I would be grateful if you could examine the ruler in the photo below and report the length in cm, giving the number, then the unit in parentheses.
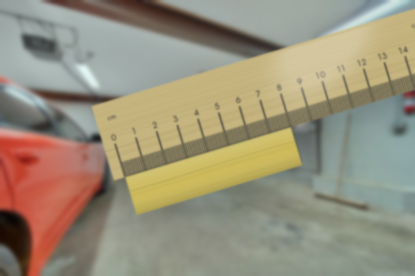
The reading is 8 (cm)
